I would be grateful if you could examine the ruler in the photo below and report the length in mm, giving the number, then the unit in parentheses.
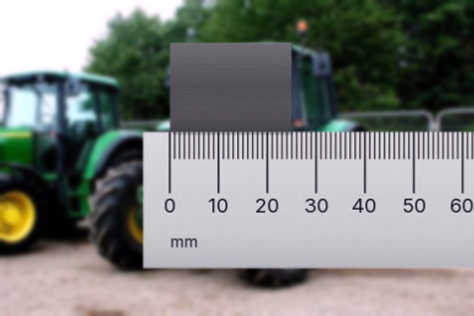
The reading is 25 (mm)
